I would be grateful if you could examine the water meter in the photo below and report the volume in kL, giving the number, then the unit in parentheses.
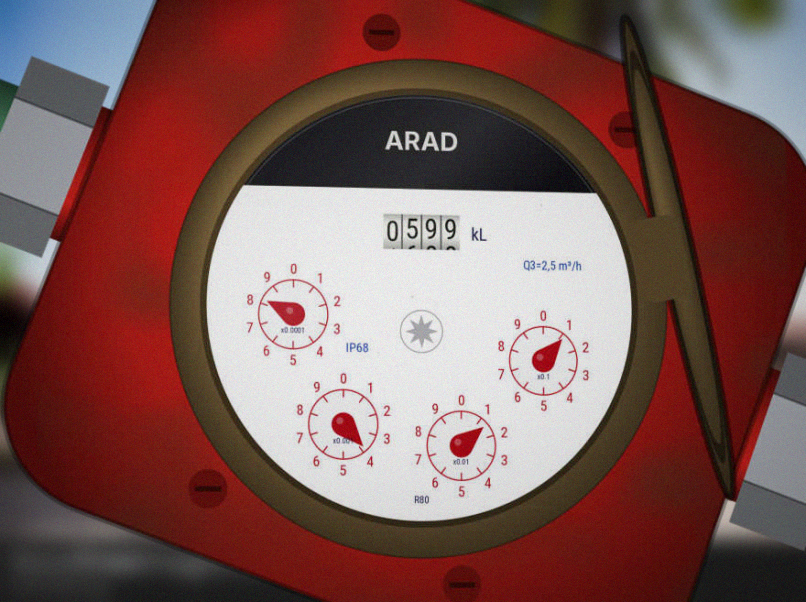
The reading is 599.1138 (kL)
